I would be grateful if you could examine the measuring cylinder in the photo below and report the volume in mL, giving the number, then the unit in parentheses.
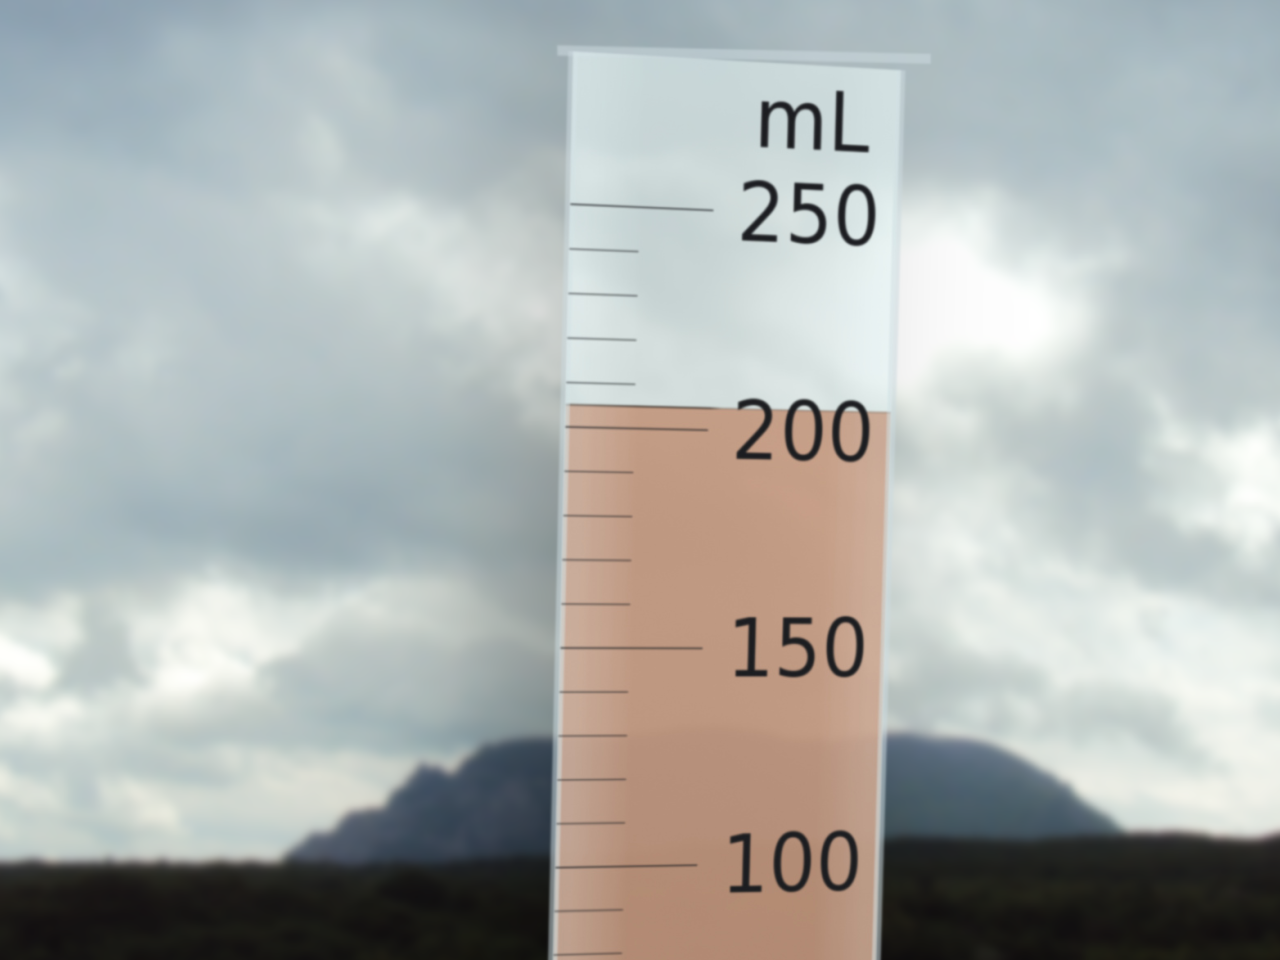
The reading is 205 (mL)
